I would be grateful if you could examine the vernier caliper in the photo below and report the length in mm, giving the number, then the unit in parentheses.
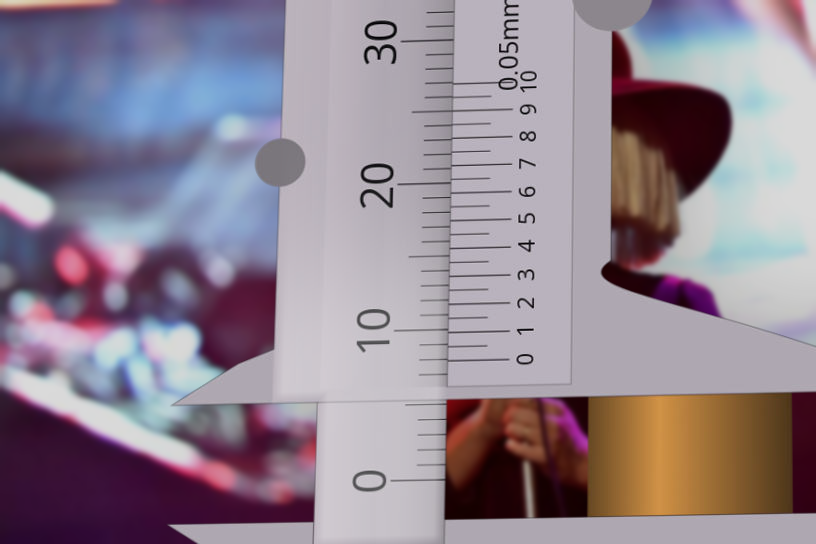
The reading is 7.9 (mm)
